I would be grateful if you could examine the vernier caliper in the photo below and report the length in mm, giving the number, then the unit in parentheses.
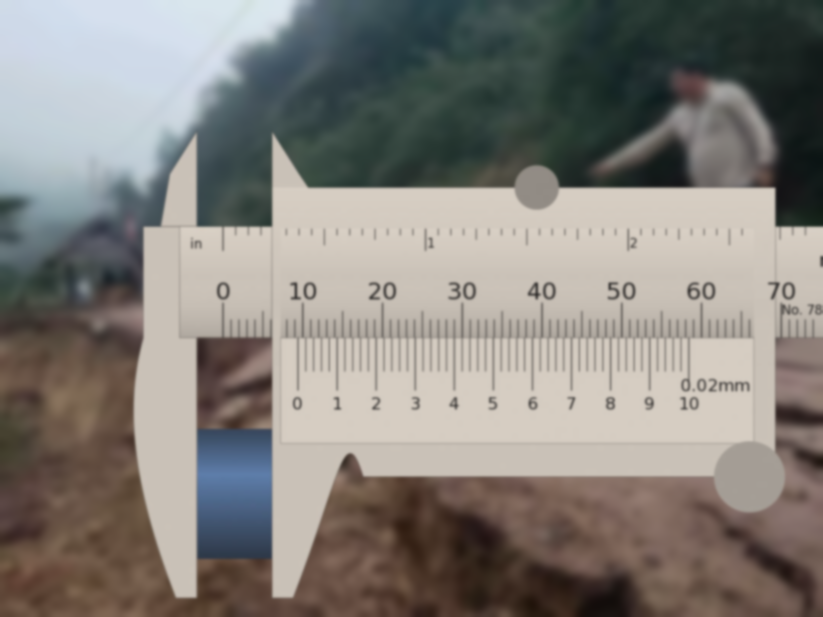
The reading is 9.4 (mm)
